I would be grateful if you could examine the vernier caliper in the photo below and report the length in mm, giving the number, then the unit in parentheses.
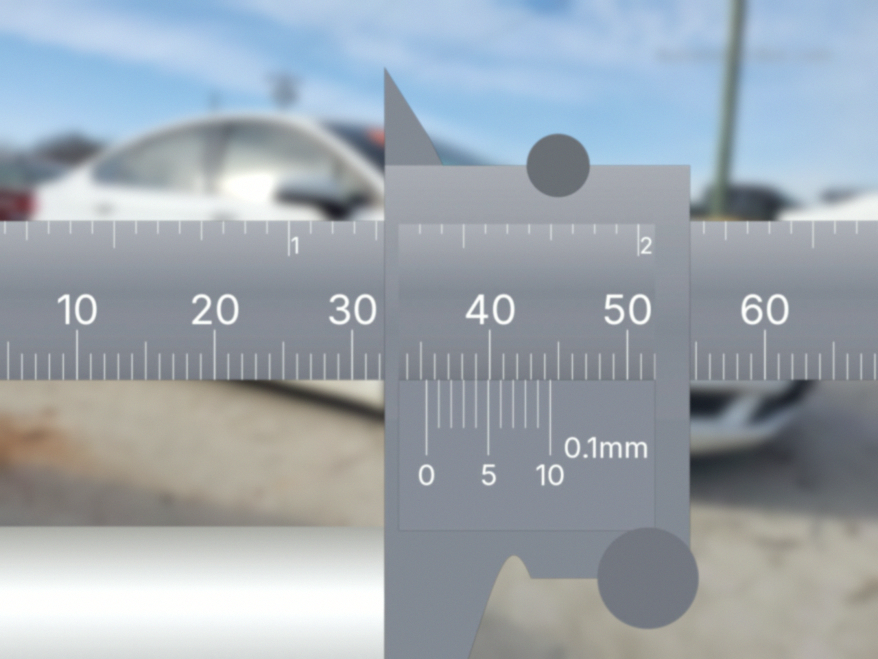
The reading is 35.4 (mm)
